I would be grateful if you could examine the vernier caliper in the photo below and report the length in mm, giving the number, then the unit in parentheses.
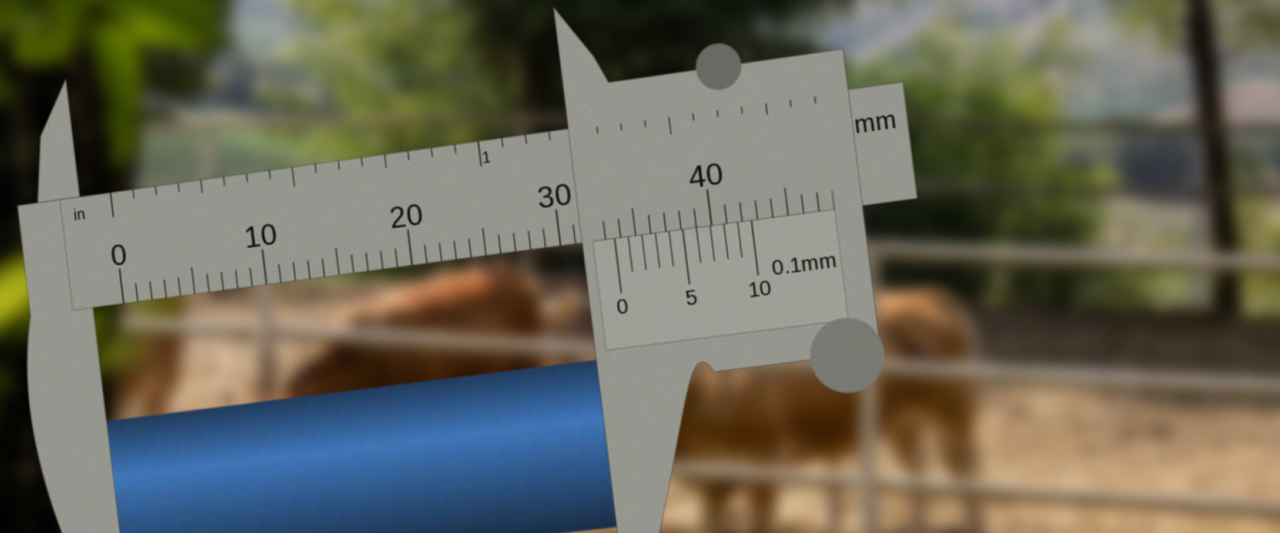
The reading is 33.6 (mm)
